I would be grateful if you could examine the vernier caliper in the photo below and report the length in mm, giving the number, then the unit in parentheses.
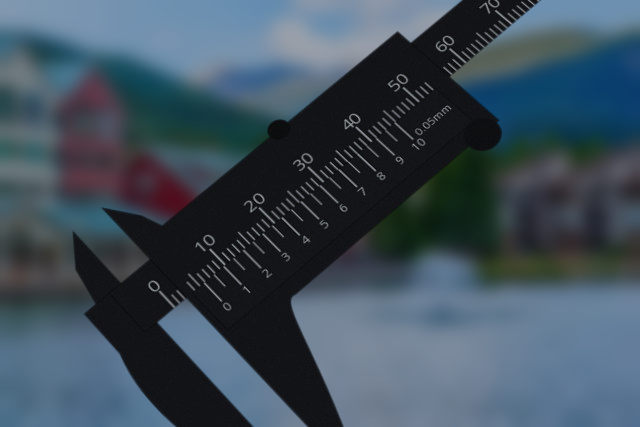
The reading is 5.8 (mm)
